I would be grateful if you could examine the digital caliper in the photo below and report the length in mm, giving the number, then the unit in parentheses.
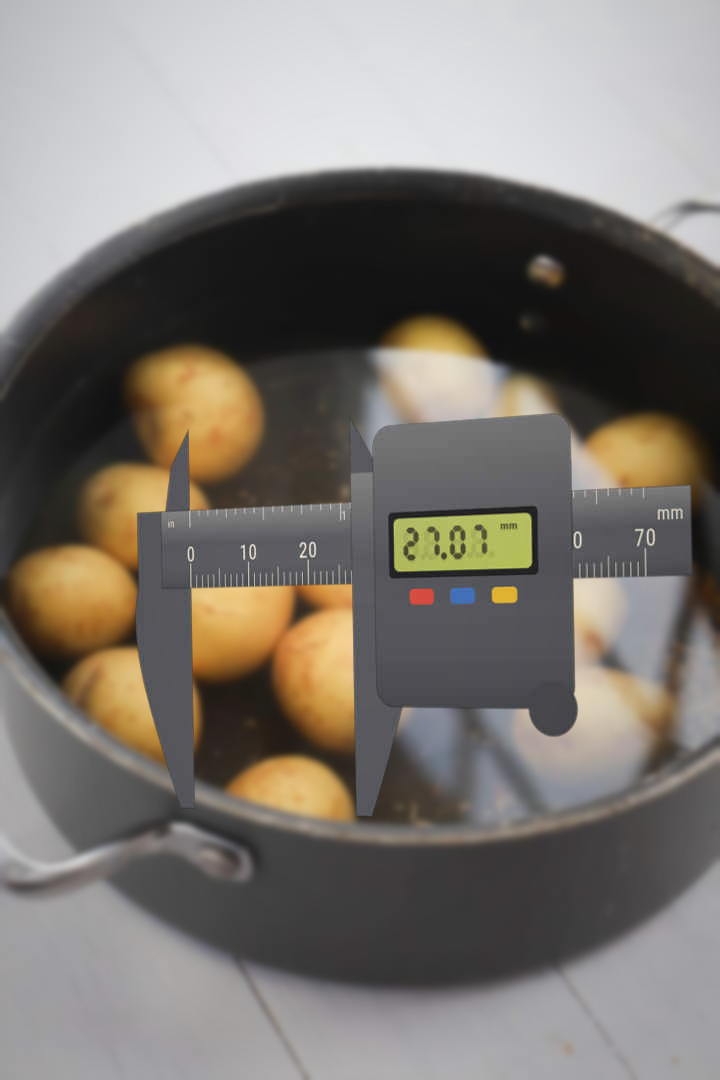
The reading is 27.07 (mm)
